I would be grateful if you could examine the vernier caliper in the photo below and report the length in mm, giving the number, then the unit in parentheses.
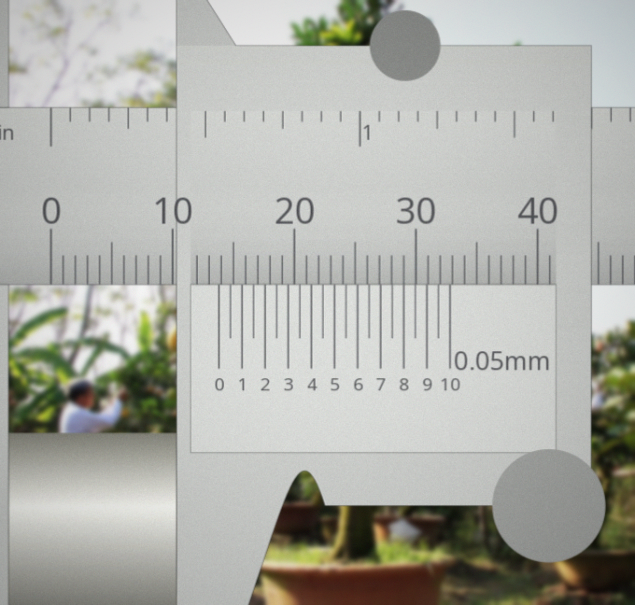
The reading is 13.8 (mm)
